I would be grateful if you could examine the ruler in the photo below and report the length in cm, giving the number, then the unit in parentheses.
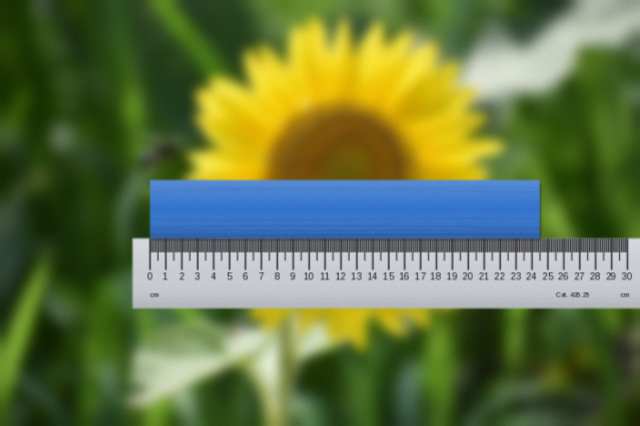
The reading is 24.5 (cm)
